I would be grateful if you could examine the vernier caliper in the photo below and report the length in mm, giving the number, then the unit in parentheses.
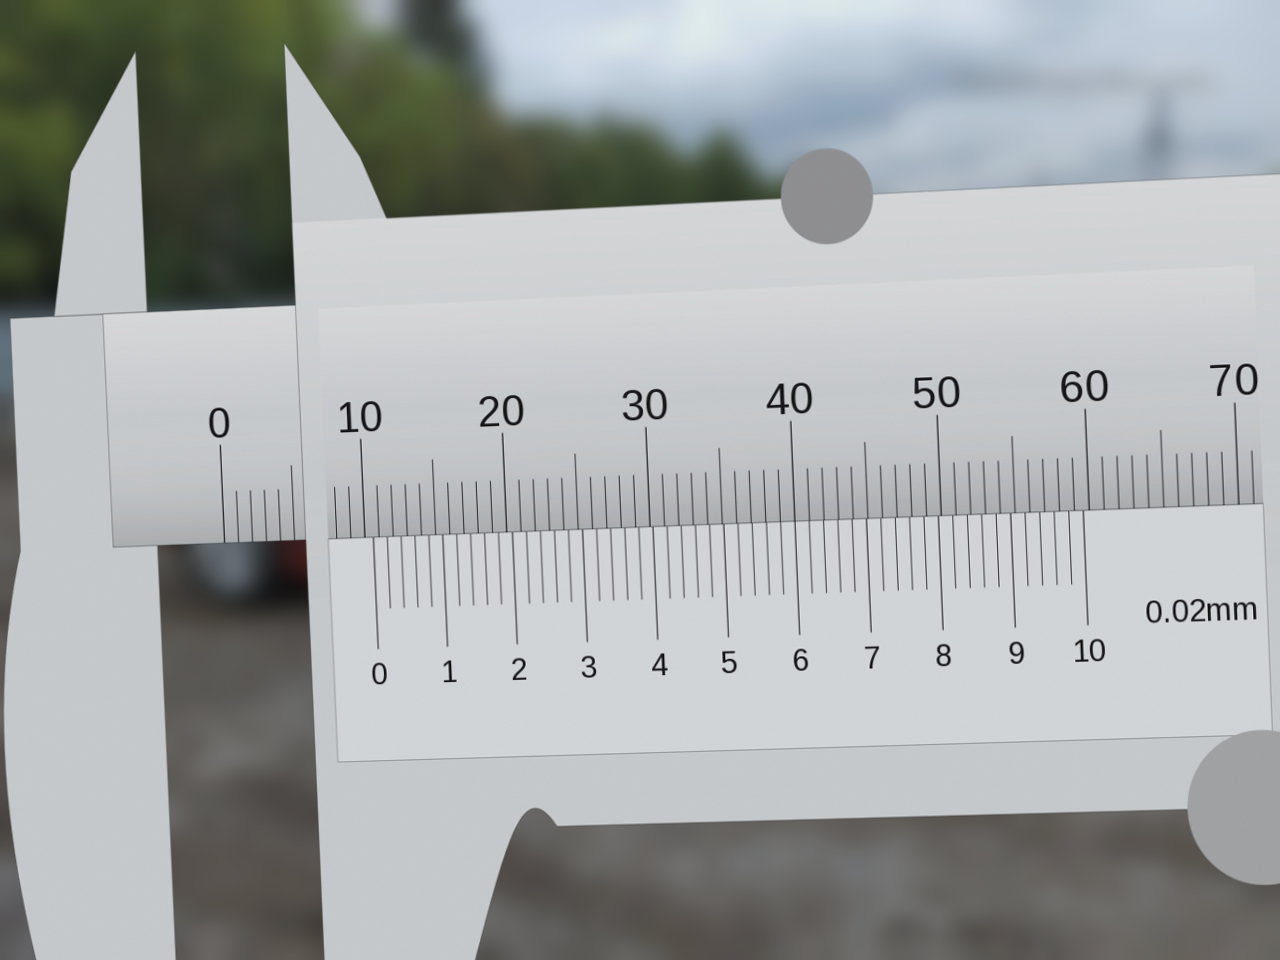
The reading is 10.6 (mm)
